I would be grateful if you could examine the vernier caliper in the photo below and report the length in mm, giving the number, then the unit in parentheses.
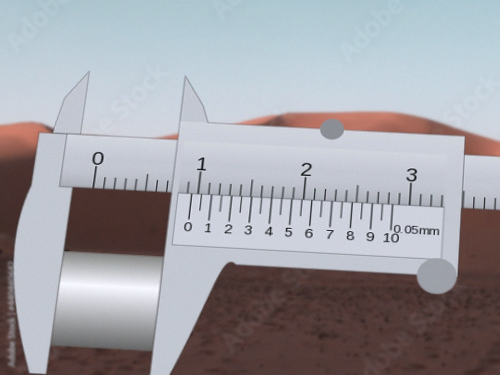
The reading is 9.4 (mm)
